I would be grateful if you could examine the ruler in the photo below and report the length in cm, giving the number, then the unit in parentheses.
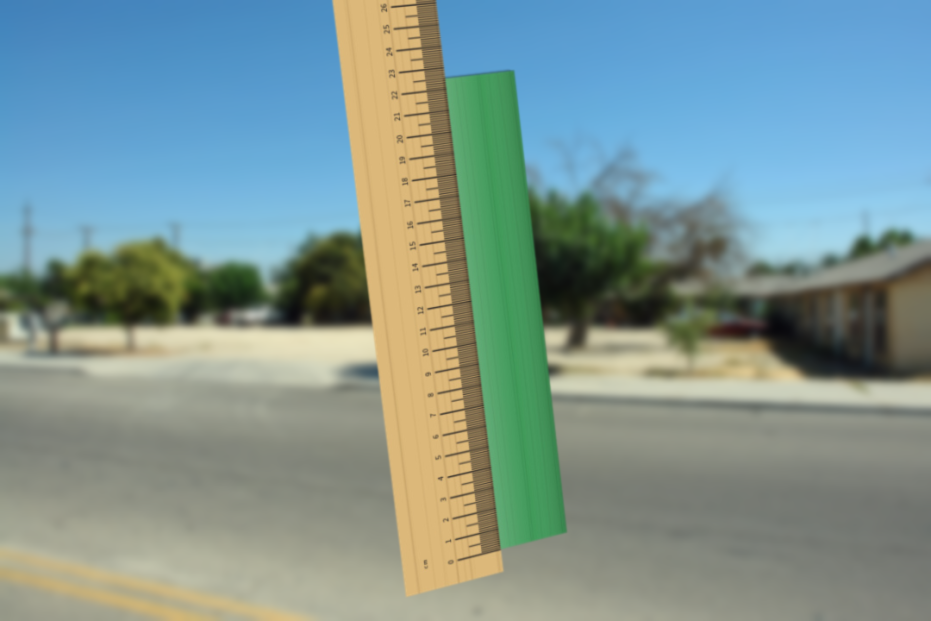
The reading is 22.5 (cm)
